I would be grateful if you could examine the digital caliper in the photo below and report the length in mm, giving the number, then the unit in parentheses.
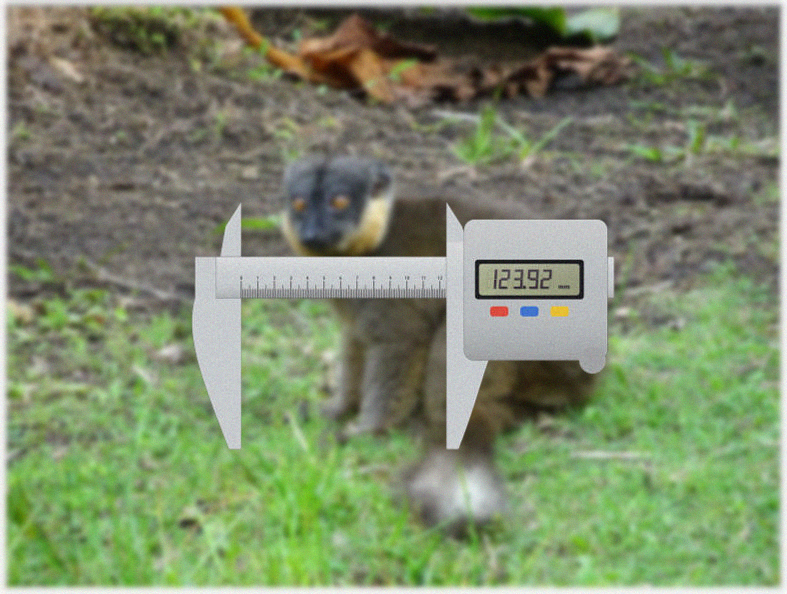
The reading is 123.92 (mm)
